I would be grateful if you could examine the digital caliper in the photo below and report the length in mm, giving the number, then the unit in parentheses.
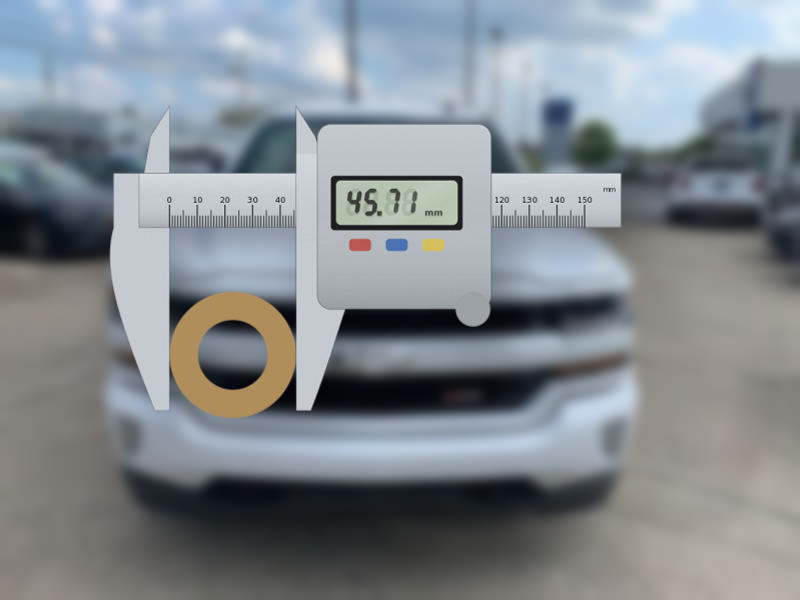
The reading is 45.71 (mm)
